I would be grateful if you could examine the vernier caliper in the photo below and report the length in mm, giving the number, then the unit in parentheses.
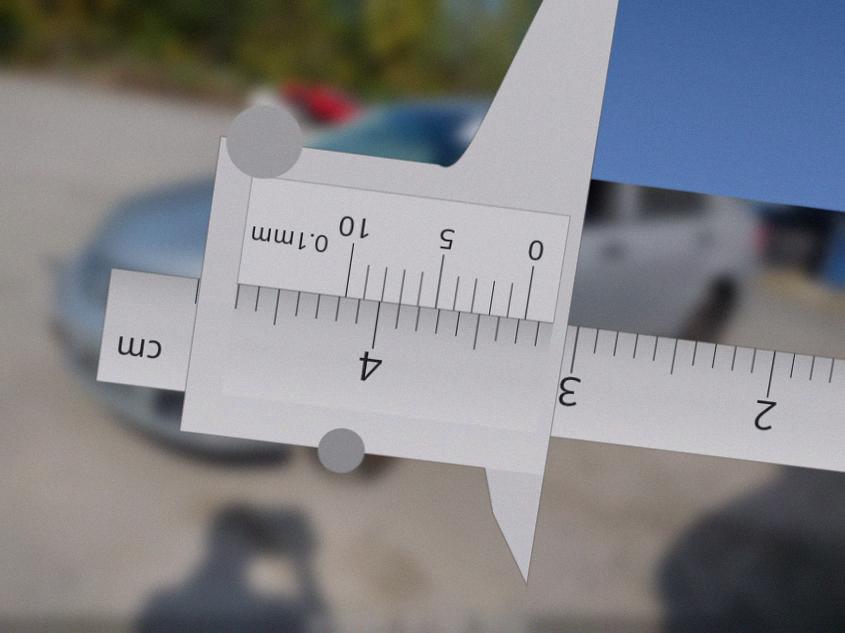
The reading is 32.7 (mm)
